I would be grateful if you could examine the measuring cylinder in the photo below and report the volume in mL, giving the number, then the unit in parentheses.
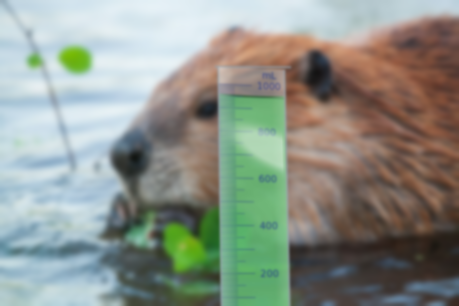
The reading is 950 (mL)
